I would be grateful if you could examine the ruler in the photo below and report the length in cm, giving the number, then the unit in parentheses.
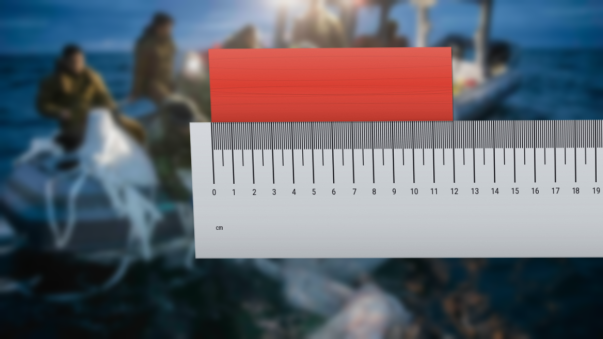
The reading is 12 (cm)
